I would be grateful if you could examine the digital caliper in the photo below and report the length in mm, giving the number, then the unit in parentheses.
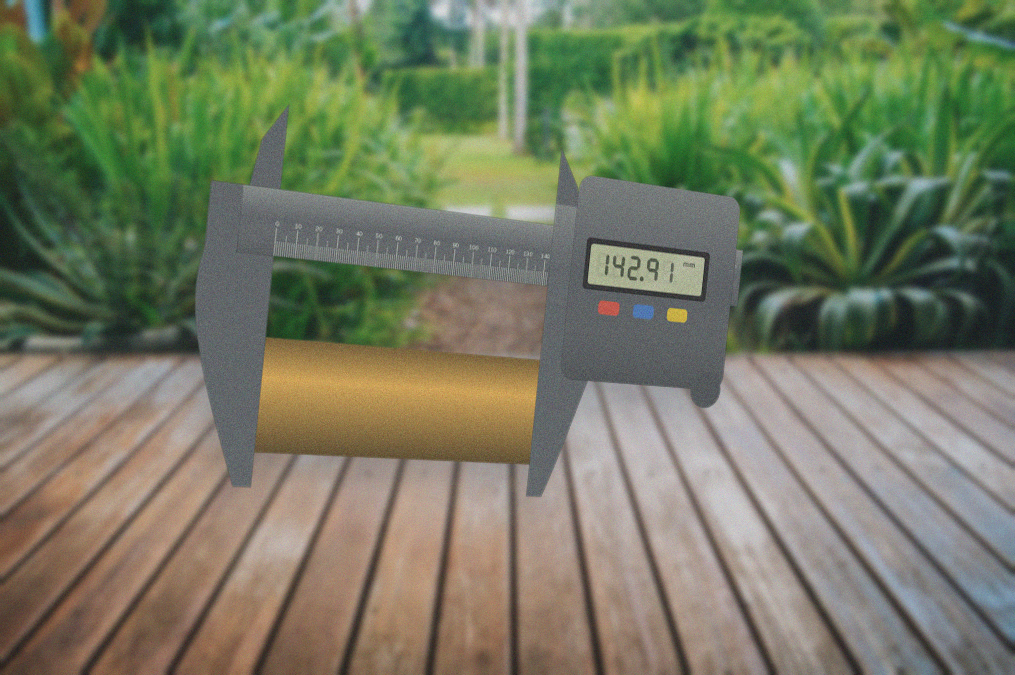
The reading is 142.91 (mm)
